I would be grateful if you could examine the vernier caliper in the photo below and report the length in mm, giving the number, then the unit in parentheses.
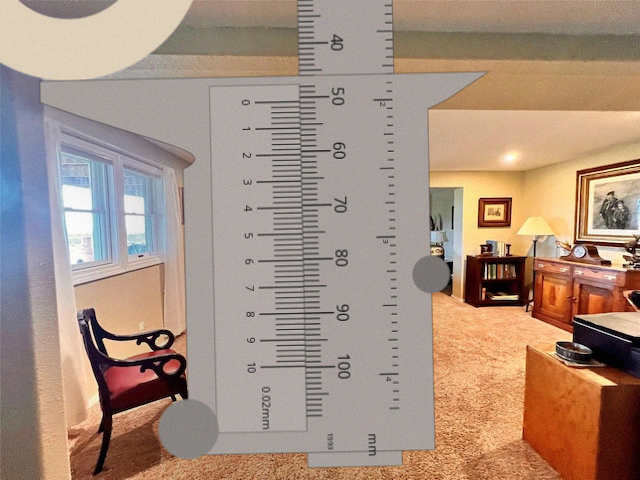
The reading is 50.8 (mm)
